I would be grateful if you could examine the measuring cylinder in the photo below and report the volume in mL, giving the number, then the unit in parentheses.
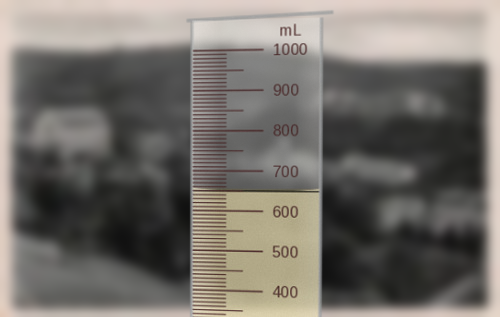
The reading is 650 (mL)
